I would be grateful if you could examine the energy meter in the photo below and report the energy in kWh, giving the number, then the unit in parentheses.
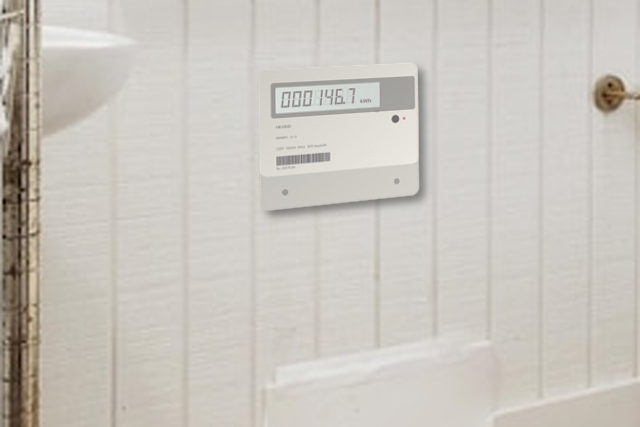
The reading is 146.7 (kWh)
